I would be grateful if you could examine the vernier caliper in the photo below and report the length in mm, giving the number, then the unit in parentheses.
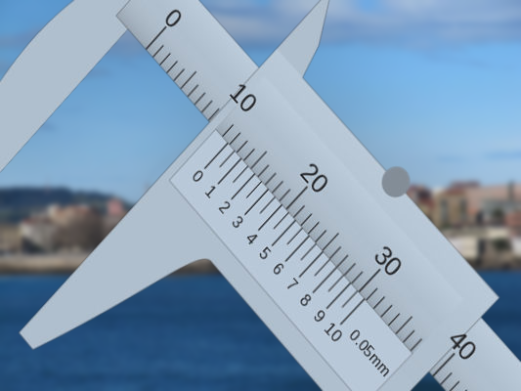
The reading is 11.8 (mm)
